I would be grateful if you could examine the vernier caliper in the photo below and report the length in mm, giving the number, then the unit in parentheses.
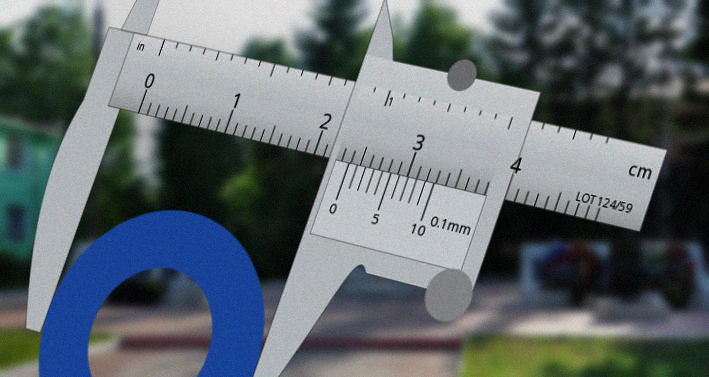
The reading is 23.8 (mm)
